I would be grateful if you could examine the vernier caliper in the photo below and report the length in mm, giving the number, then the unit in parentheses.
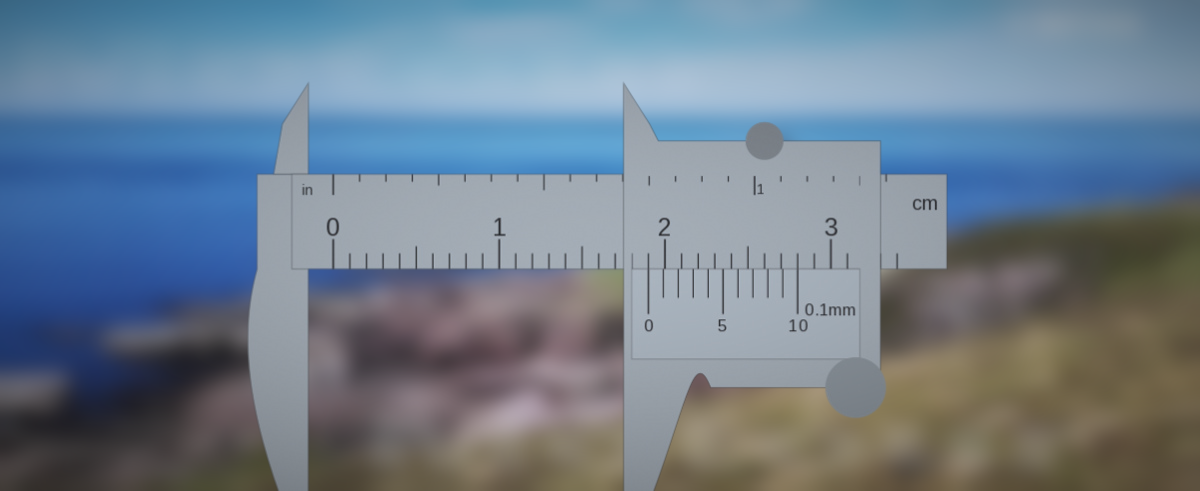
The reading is 19.0 (mm)
